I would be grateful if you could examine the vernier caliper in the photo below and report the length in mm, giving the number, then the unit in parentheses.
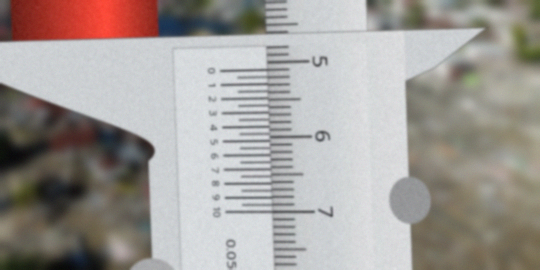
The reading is 51.0 (mm)
